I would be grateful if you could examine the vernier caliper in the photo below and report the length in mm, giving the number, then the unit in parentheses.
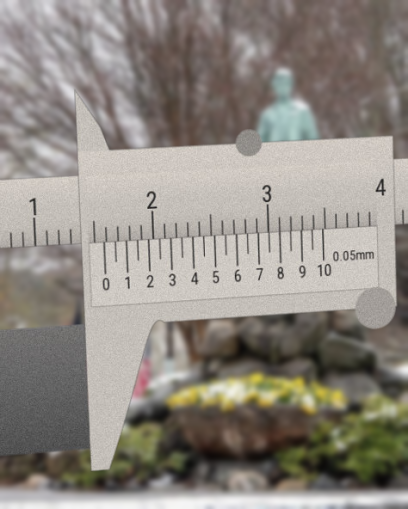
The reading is 15.8 (mm)
